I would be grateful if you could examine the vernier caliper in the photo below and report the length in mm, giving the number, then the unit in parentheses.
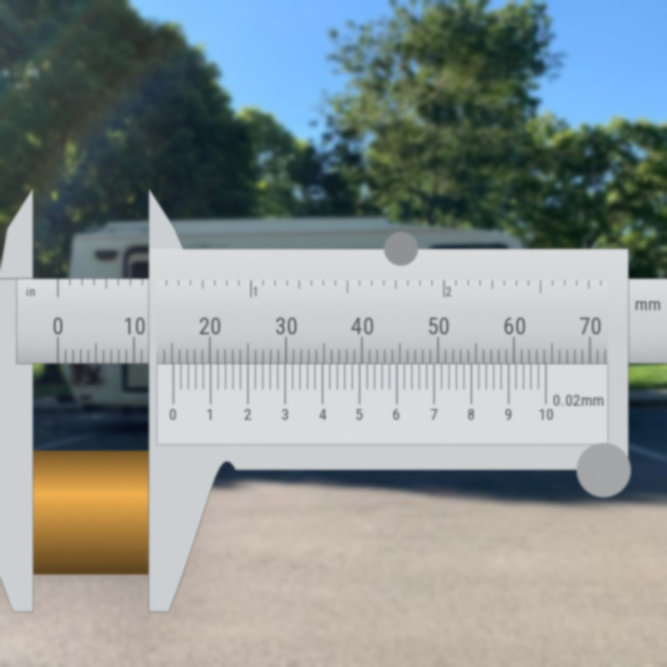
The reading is 15.2 (mm)
